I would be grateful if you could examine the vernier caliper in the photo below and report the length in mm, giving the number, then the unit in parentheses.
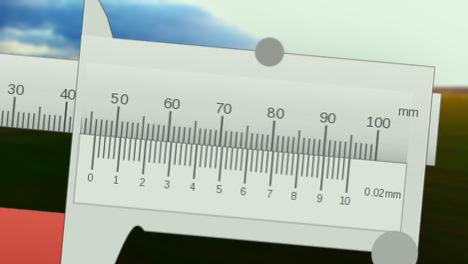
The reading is 46.0 (mm)
